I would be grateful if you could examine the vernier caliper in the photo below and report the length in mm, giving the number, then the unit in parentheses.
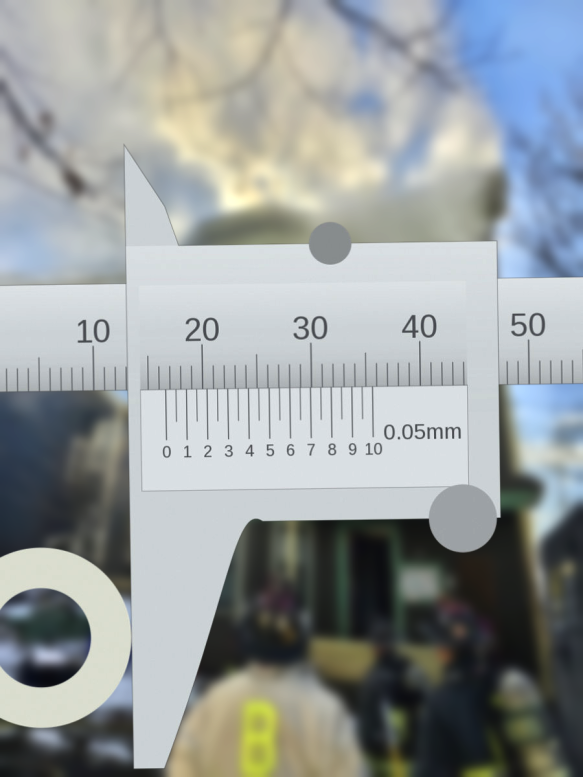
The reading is 16.6 (mm)
